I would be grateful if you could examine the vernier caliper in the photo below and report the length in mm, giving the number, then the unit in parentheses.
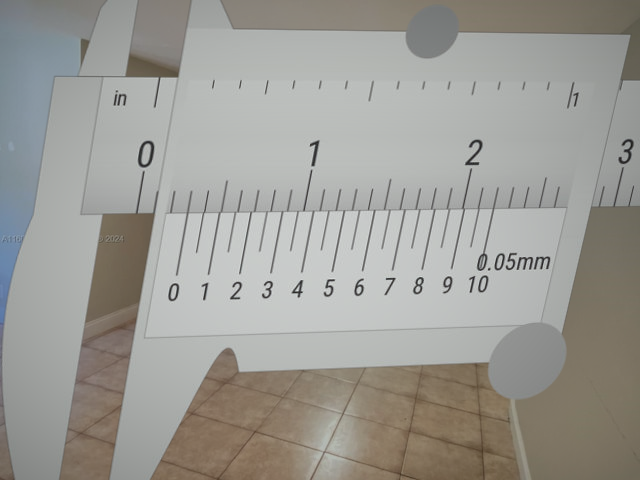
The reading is 3.0 (mm)
